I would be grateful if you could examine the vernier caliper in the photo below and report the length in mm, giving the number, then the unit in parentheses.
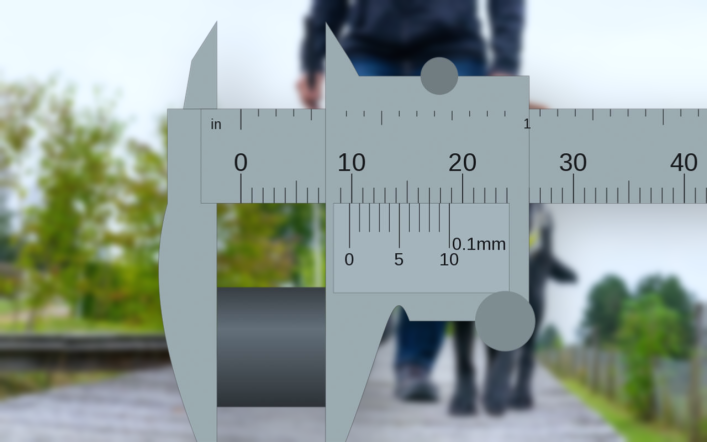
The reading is 9.8 (mm)
